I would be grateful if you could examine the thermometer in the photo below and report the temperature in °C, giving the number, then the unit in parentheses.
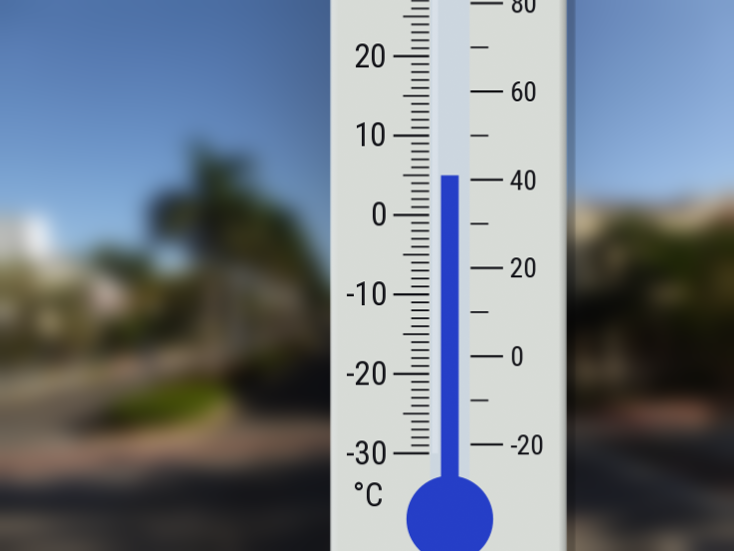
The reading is 5 (°C)
